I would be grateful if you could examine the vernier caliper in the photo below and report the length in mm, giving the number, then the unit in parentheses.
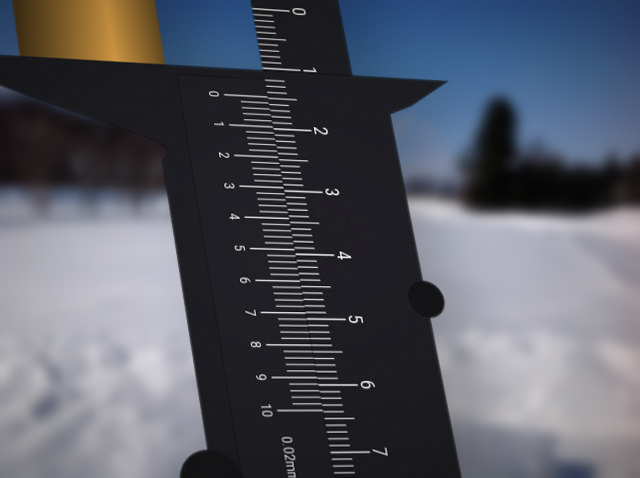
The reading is 14.8 (mm)
